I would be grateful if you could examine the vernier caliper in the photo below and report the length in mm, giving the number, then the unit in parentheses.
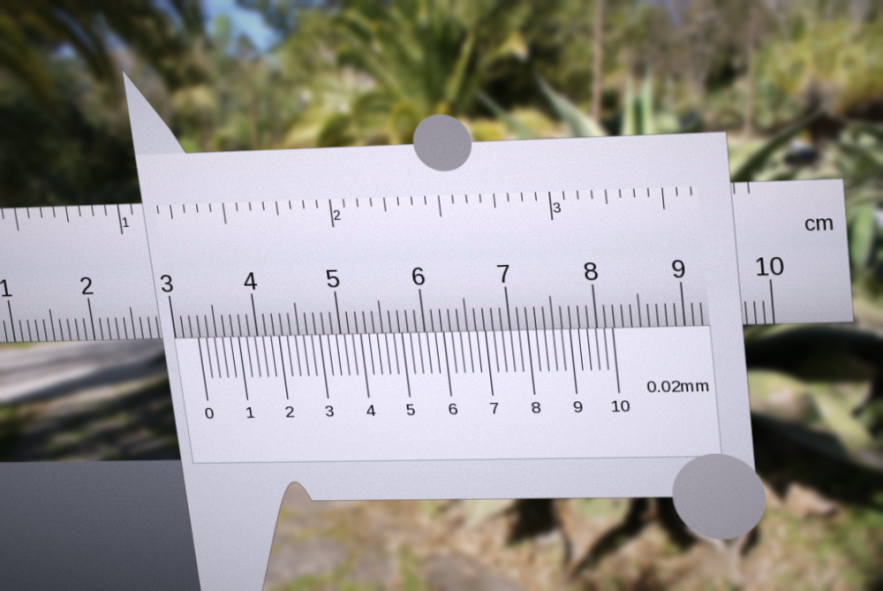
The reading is 32.8 (mm)
